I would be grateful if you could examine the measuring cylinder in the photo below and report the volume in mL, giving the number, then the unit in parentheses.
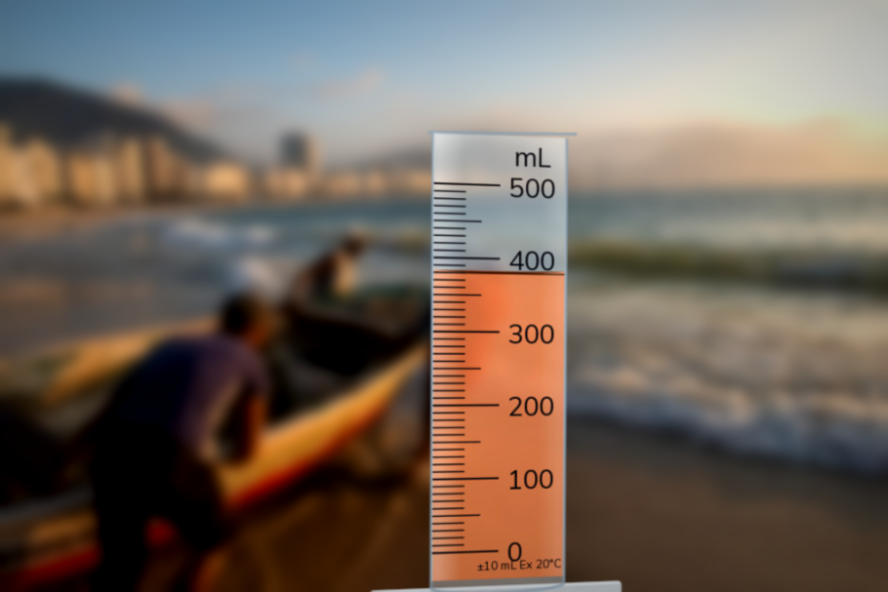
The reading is 380 (mL)
